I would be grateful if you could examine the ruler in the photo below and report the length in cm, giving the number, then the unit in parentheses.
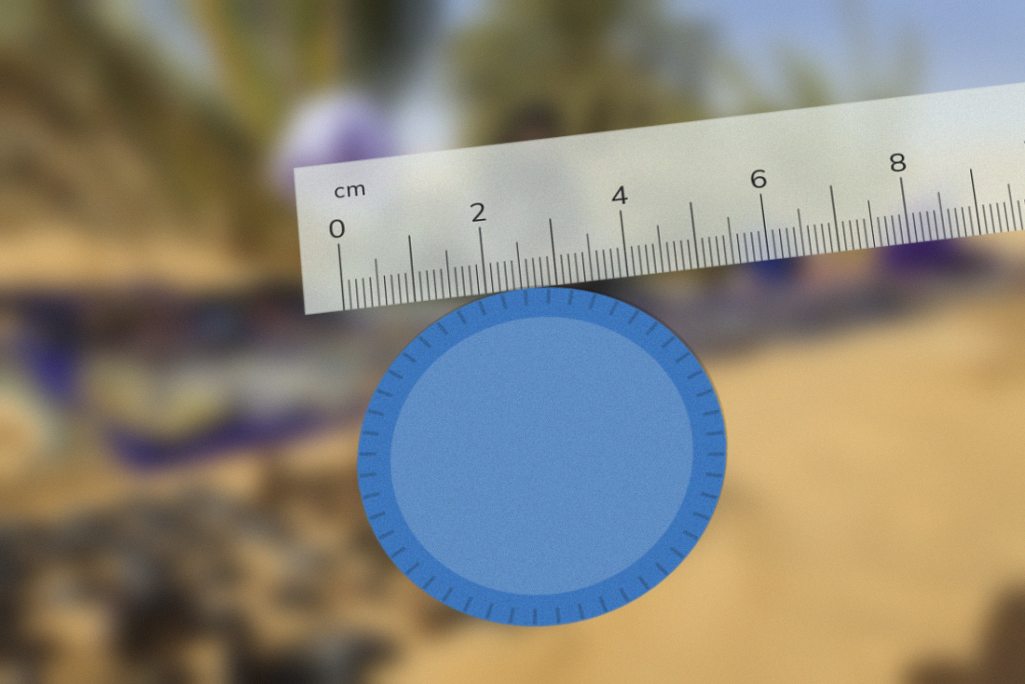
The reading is 5.1 (cm)
